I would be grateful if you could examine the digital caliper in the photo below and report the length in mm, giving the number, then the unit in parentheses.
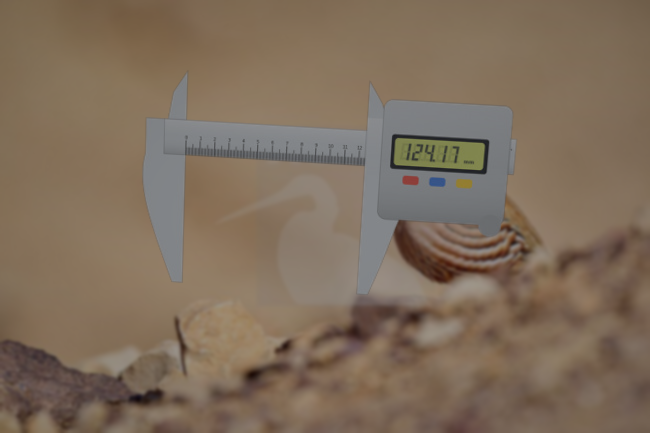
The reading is 124.17 (mm)
